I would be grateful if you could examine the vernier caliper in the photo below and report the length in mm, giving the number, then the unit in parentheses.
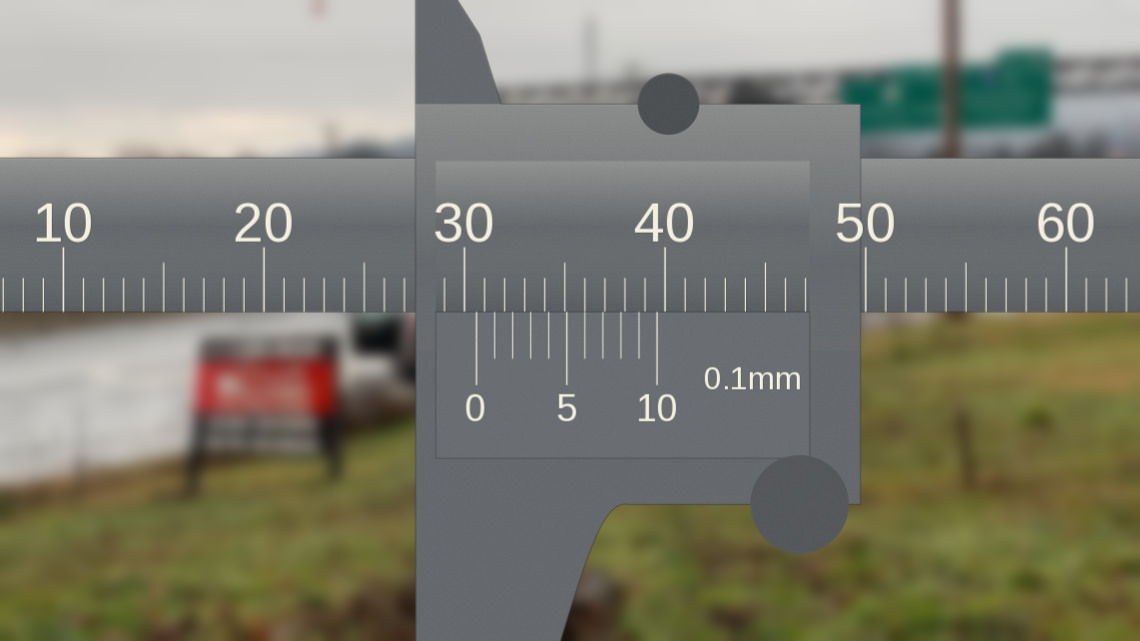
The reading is 30.6 (mm)
